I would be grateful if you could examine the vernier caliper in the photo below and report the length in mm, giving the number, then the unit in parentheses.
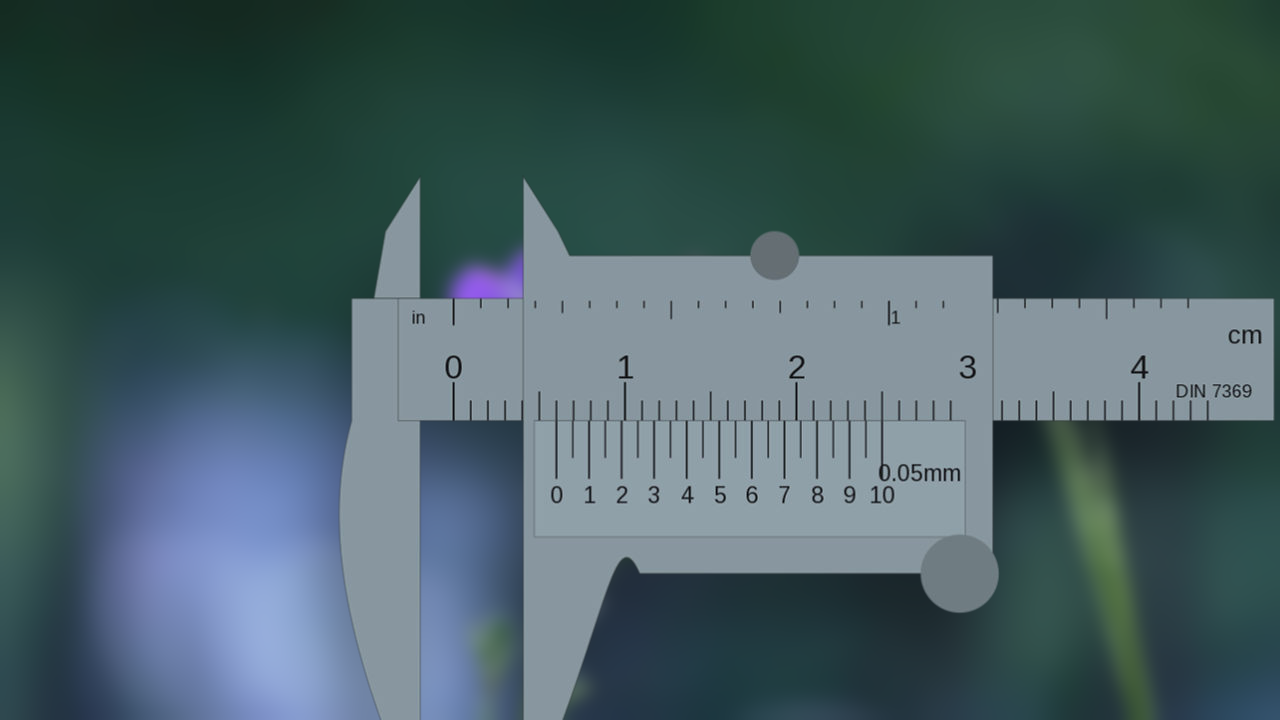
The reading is 6.0 (mm)
